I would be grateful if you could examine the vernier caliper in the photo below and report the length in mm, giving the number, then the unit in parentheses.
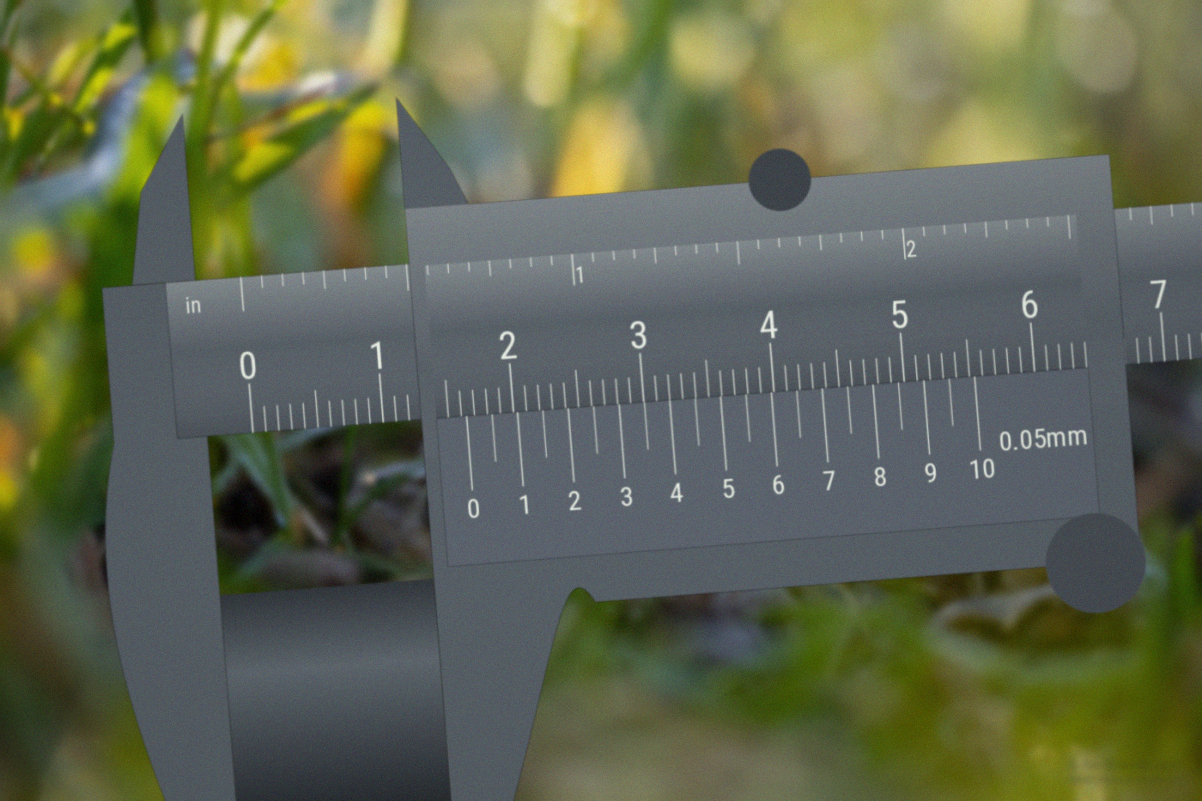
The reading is 16.4 (mm)
